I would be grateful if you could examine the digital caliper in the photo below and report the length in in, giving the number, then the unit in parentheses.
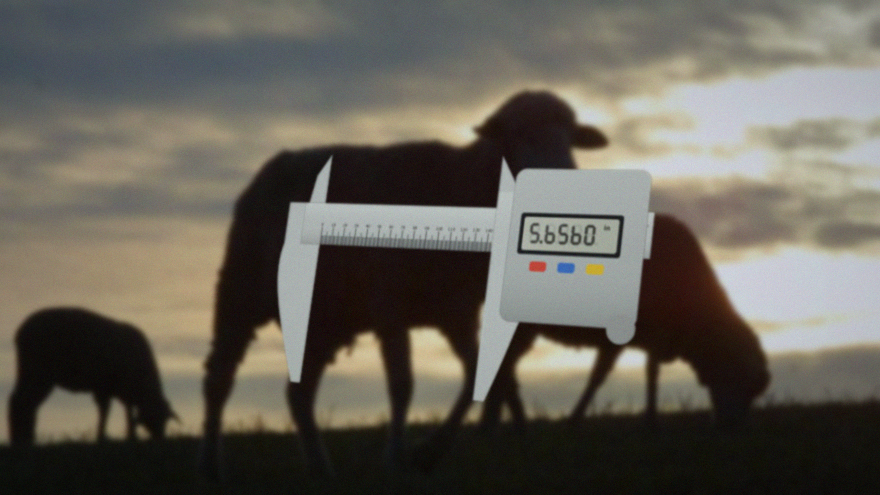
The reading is 5.6560 (in)
